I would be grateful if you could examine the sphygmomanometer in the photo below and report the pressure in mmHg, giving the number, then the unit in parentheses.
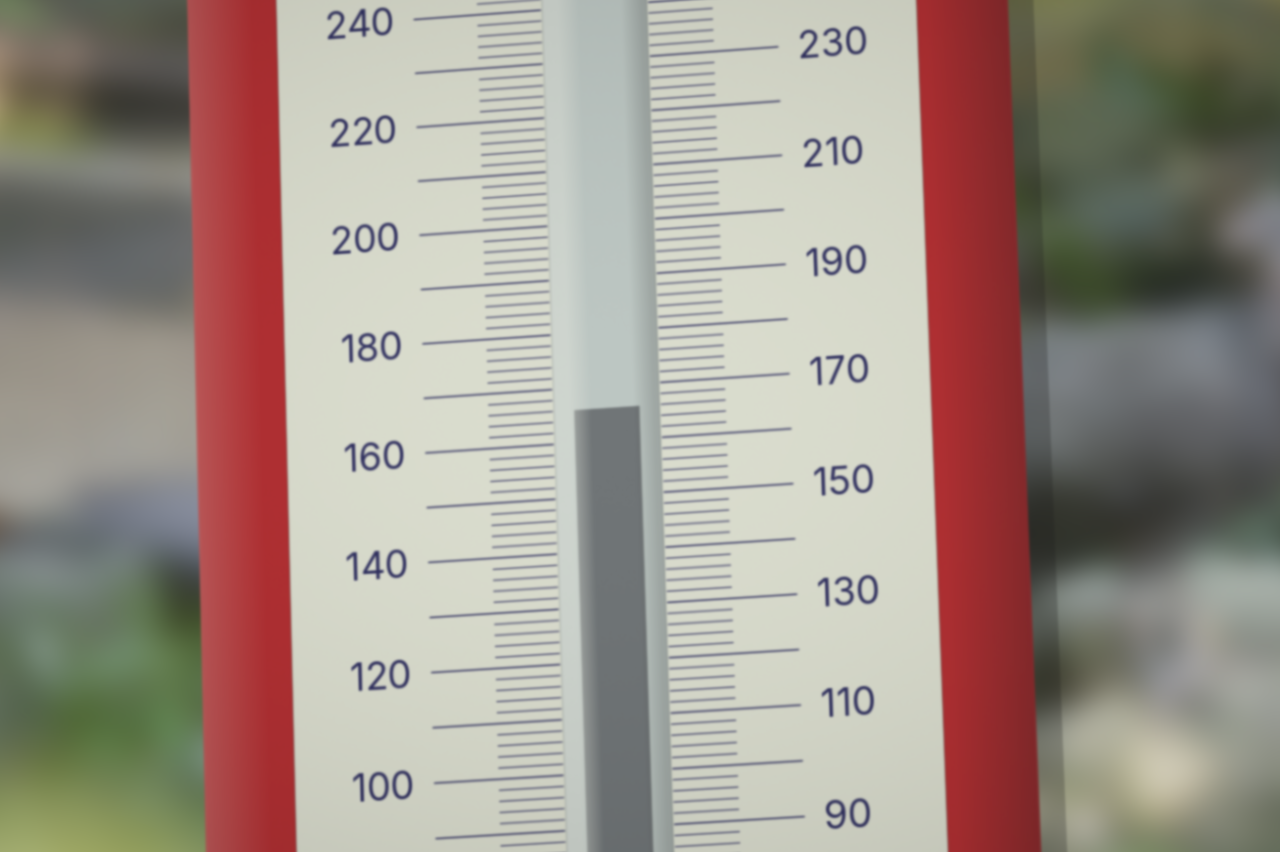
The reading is 166 (mmHg)
